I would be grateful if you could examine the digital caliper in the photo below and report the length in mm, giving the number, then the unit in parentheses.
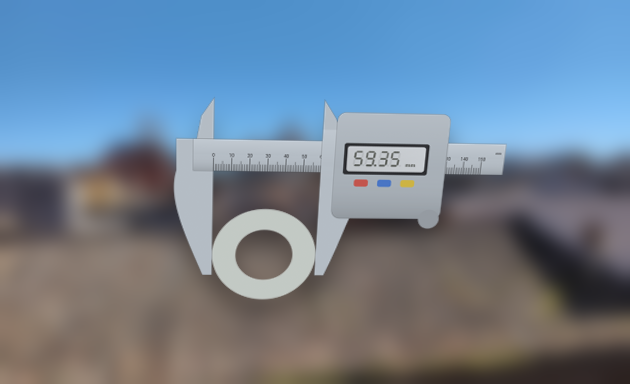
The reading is 59.35 (mm)
